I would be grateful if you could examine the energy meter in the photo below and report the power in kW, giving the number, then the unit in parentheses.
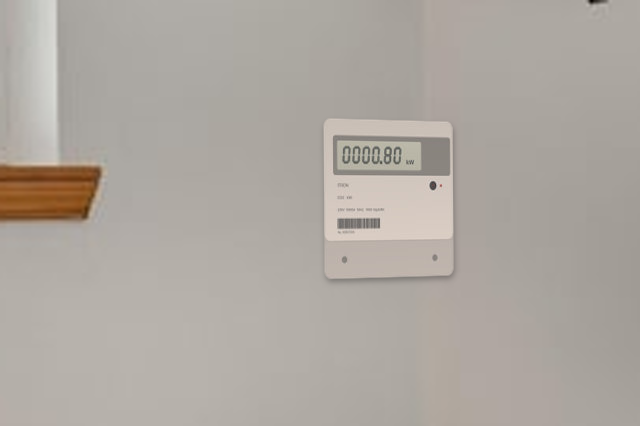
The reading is 0.80 (kW)
